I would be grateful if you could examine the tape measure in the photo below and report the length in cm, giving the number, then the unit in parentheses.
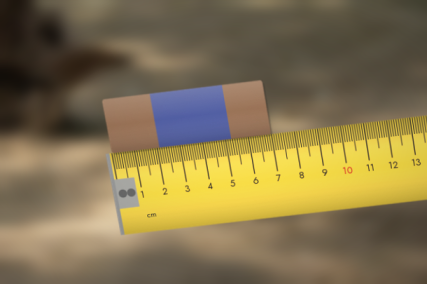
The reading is 7 (cm)
